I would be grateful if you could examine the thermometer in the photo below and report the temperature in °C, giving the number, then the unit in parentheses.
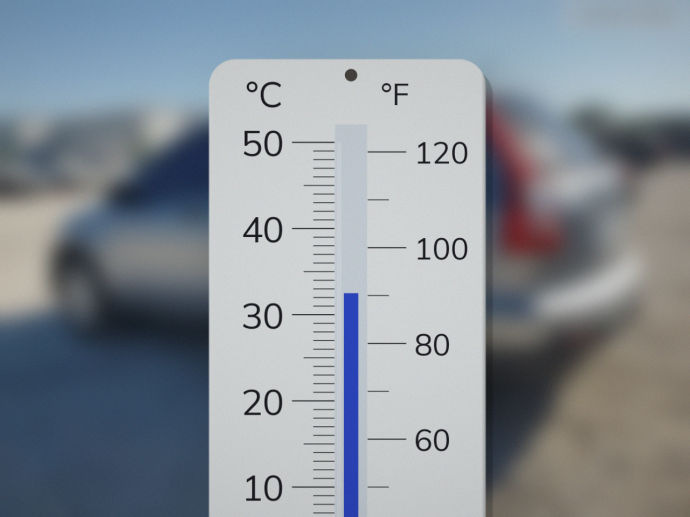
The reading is 32.5 (°C)
